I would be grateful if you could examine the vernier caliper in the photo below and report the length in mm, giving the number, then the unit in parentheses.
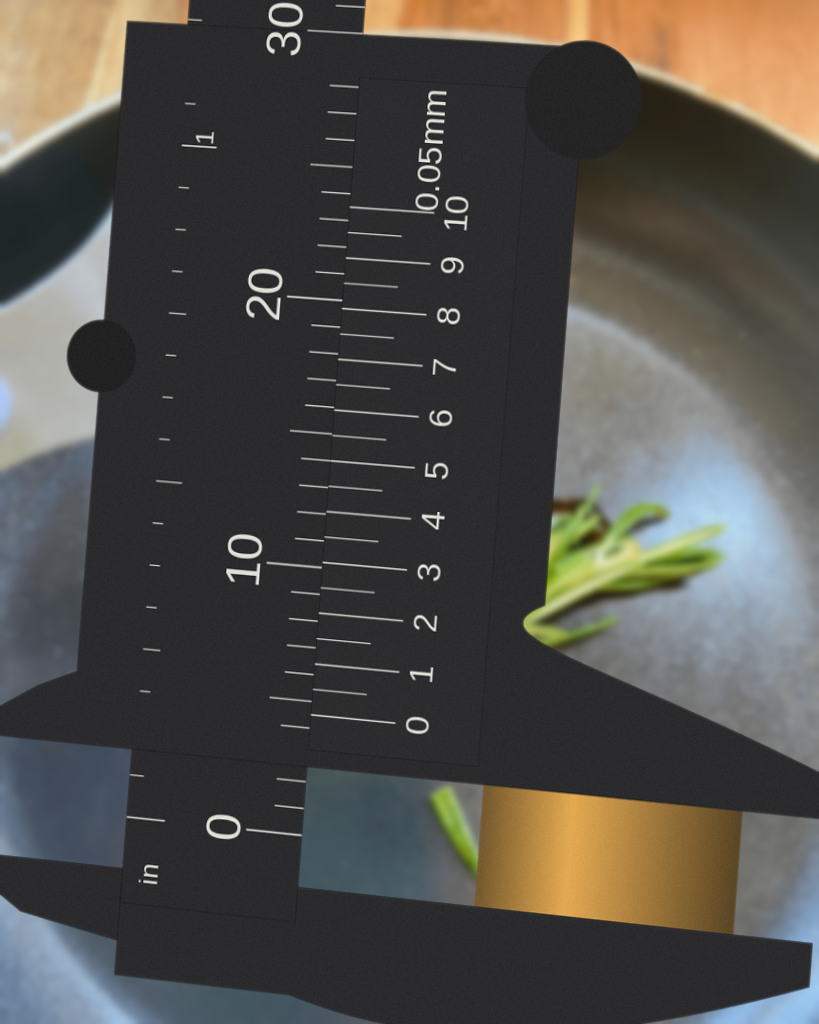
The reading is 4.50 (mm)
